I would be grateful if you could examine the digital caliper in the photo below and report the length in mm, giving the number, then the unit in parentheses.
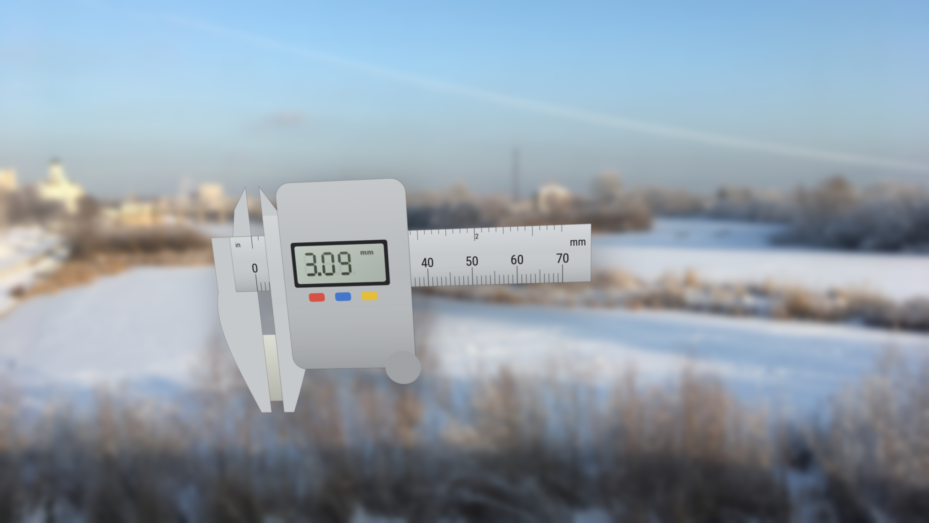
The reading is 3.09 (mm)
